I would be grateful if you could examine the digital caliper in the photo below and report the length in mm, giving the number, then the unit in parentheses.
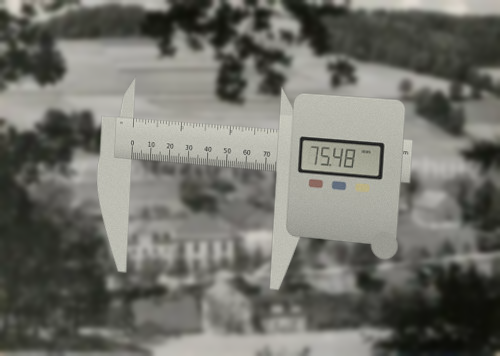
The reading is 75.48 (mm)
